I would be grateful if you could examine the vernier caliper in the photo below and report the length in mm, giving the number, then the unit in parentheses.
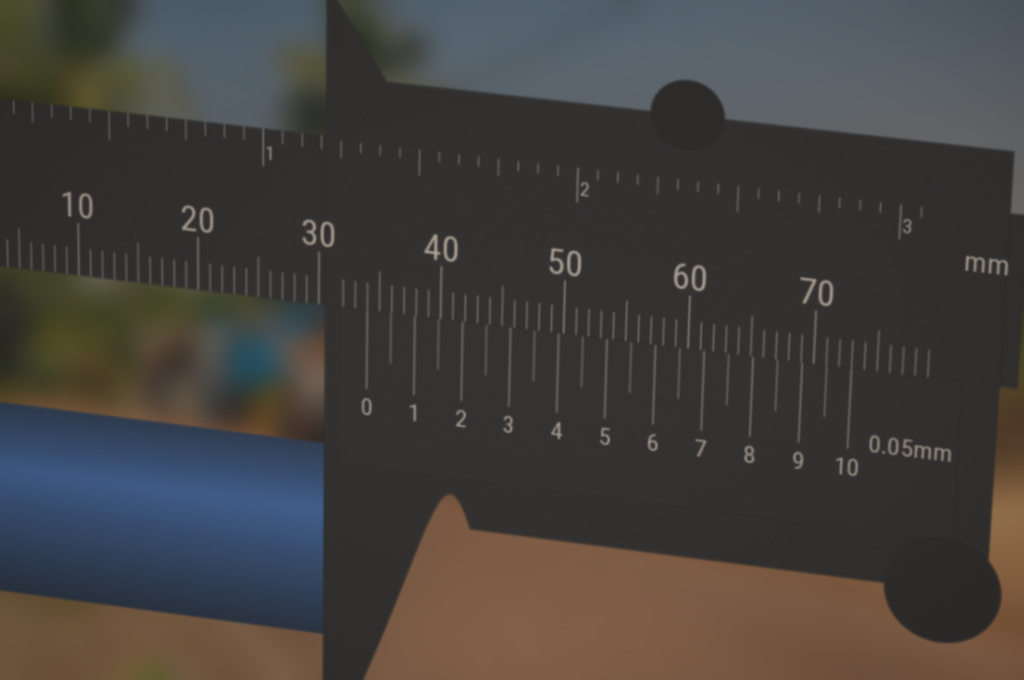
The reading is 34.0 (mm)
